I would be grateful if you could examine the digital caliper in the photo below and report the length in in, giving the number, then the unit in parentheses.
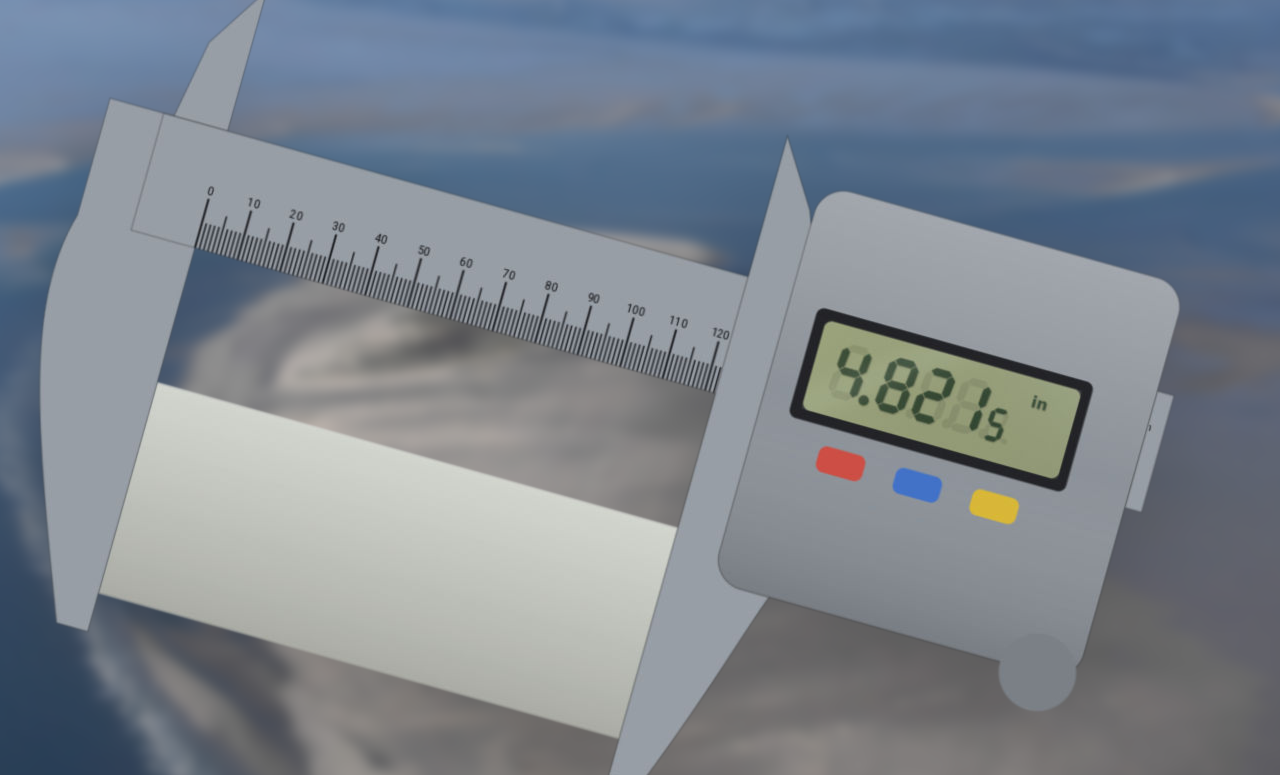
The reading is 4.8215 (in)
